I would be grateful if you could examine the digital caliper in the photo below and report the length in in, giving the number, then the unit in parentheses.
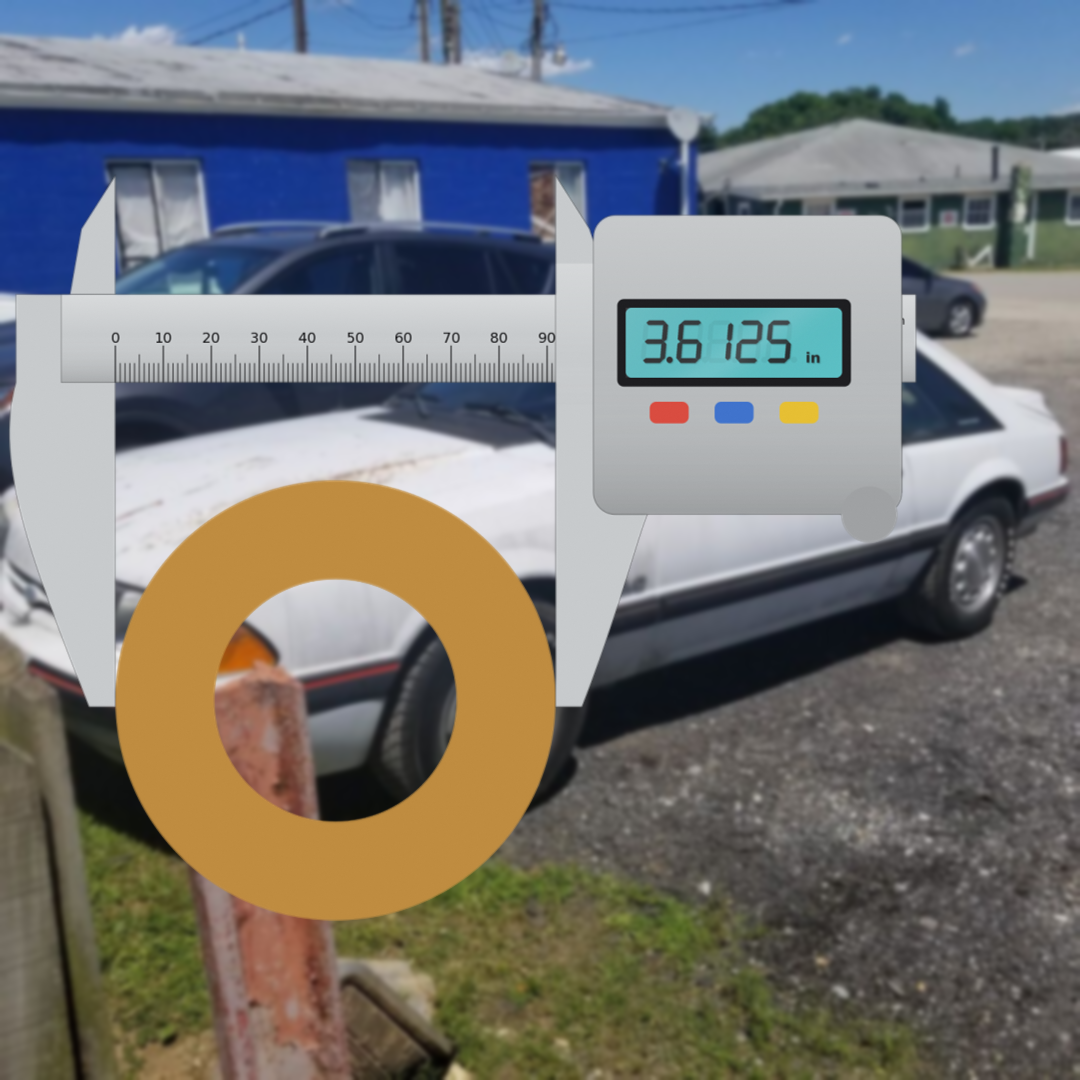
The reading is 3.6125 (in)
